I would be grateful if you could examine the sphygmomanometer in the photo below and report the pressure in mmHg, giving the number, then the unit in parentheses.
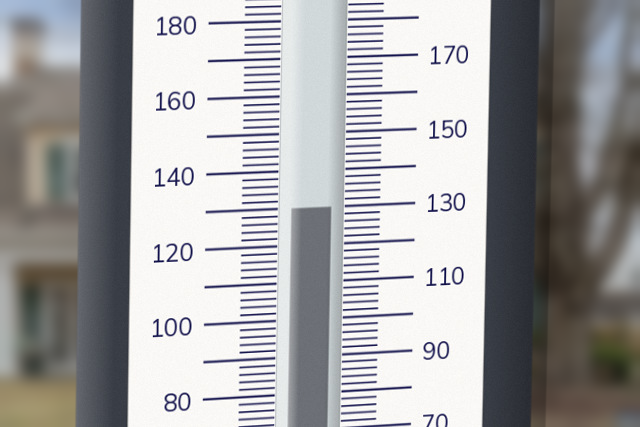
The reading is 130 (mmHg)
